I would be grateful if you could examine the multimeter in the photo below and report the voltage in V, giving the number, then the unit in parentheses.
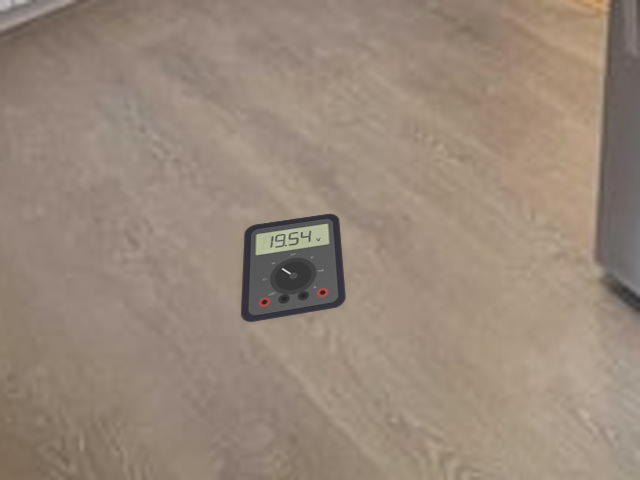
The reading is 19.54 (V)
